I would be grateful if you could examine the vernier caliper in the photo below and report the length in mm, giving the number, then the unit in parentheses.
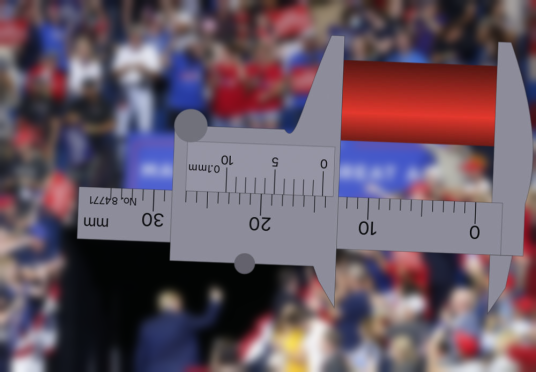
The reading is 14.3 (mm)
